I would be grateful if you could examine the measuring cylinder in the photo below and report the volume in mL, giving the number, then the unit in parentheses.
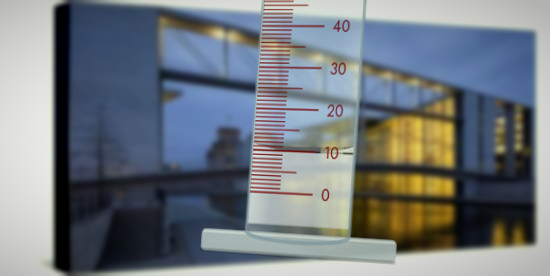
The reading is 10 (mL)
